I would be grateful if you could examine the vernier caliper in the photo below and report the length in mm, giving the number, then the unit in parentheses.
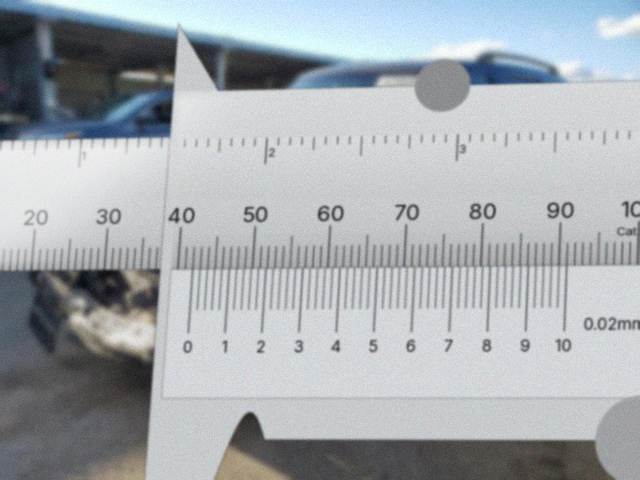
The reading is 42.0 (mm)
